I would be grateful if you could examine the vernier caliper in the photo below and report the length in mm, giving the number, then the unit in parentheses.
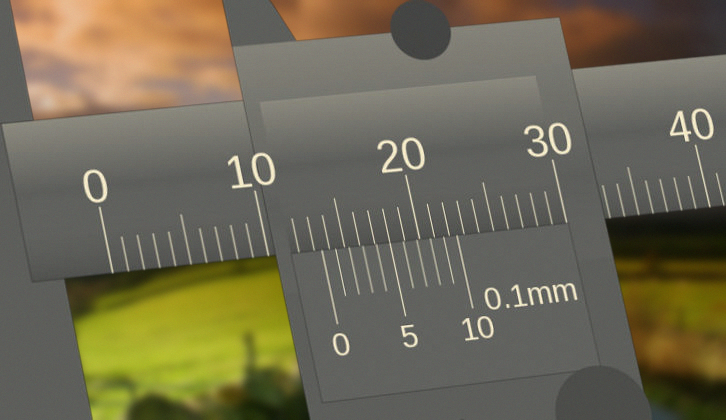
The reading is 13.5 (mm)
